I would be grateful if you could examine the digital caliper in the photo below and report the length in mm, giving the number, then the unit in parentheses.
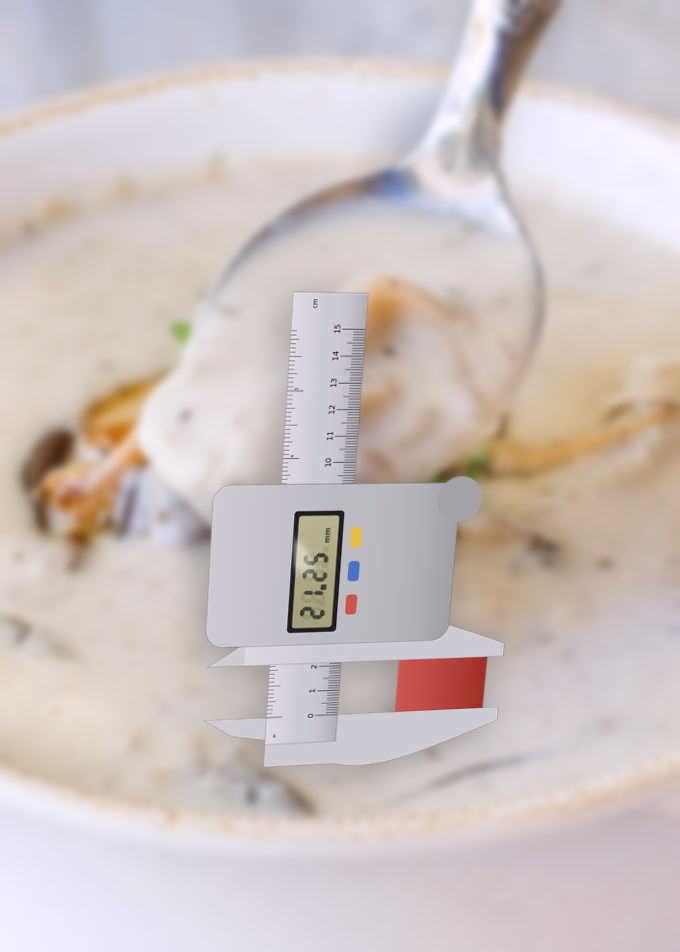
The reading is 21.25 (mm)
